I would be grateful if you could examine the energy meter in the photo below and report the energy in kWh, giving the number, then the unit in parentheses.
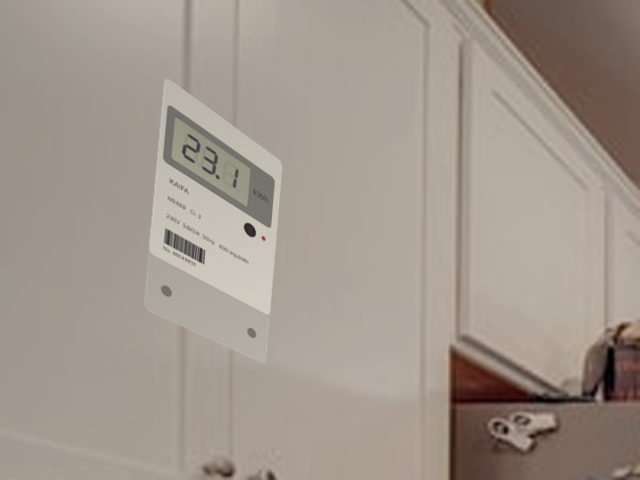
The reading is 23.1 (kWh)
